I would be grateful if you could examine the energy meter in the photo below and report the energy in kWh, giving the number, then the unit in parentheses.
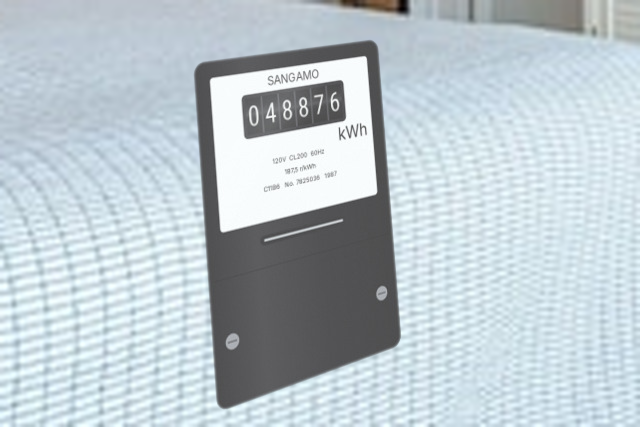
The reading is 48876 (kWh)
